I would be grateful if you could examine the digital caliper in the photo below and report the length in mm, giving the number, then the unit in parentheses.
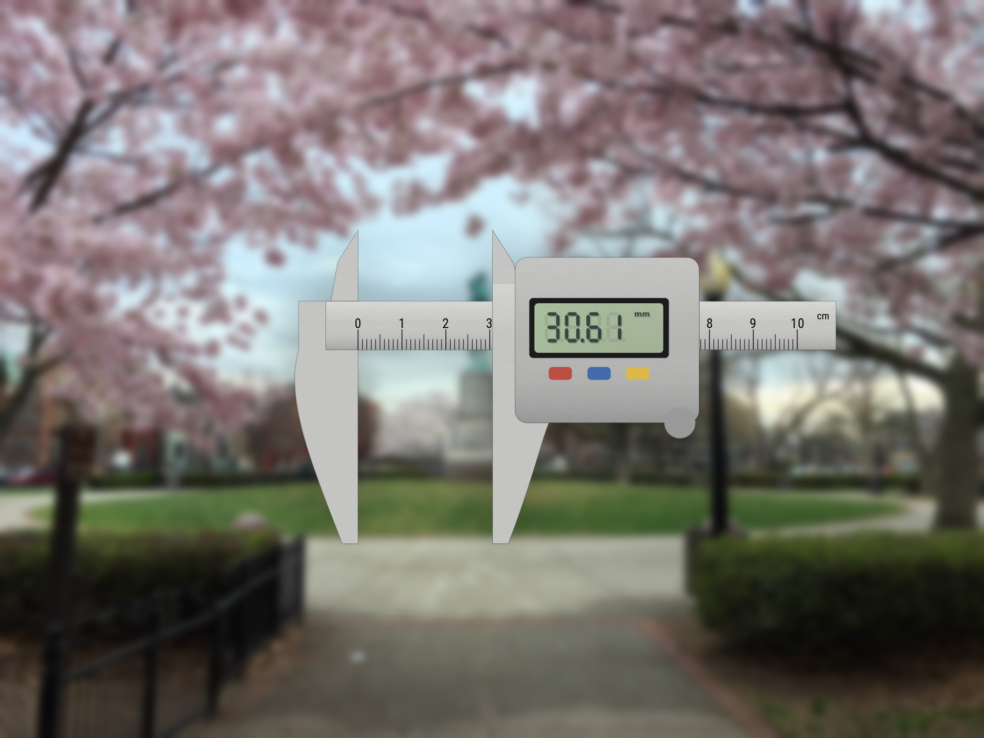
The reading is 30.61 (mm)
